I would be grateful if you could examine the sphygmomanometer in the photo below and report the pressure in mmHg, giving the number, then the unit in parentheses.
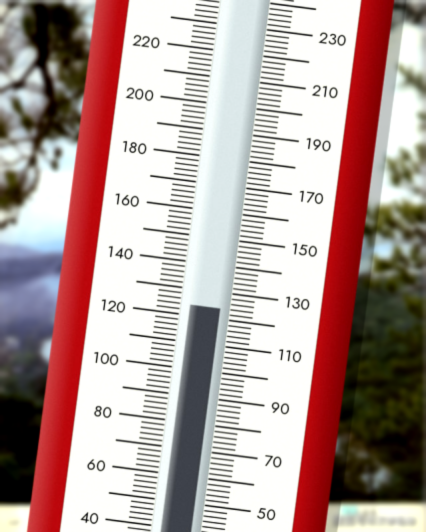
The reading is 124 (mmHg)
